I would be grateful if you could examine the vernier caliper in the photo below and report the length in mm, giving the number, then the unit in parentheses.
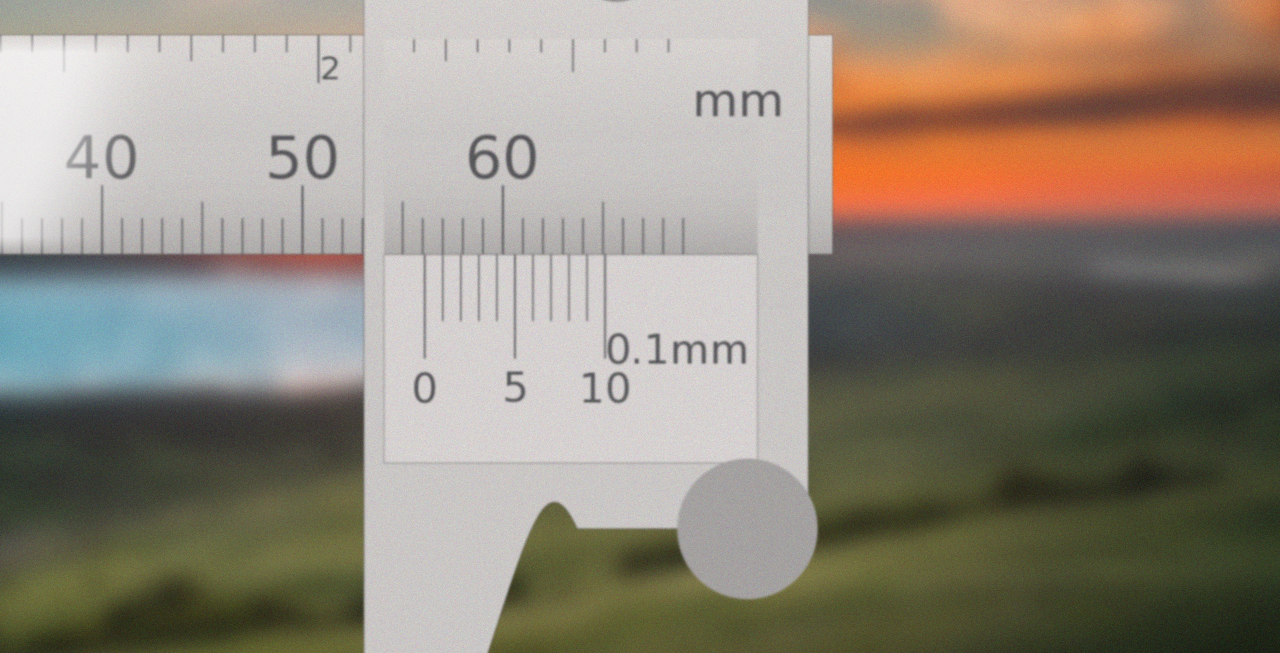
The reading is 56.1 (mm)
